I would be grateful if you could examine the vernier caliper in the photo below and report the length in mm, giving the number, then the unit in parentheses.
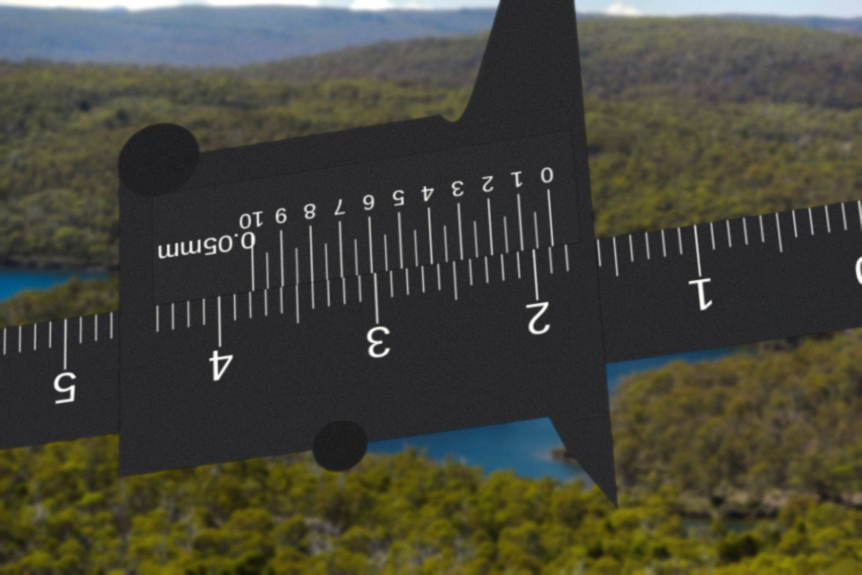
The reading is 18.8 (mm)
